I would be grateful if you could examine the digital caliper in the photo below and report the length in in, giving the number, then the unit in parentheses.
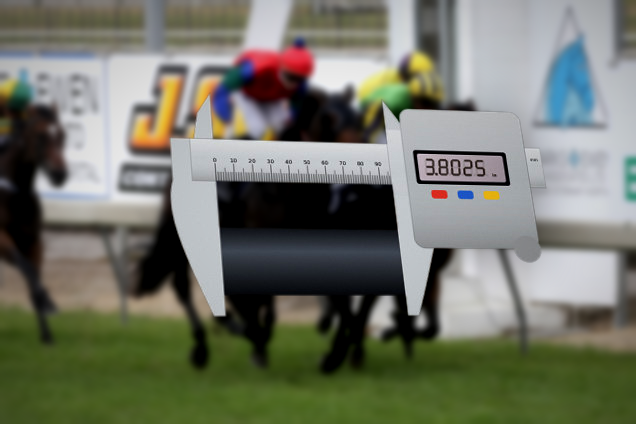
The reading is 3.8025 (in)
